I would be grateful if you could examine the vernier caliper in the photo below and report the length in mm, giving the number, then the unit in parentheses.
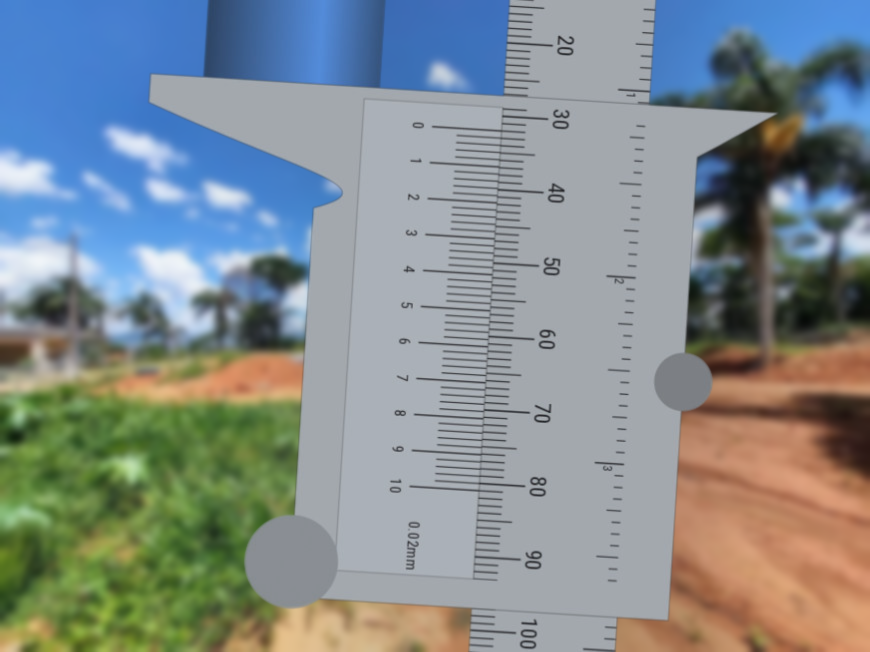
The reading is 32.0 (mm)
